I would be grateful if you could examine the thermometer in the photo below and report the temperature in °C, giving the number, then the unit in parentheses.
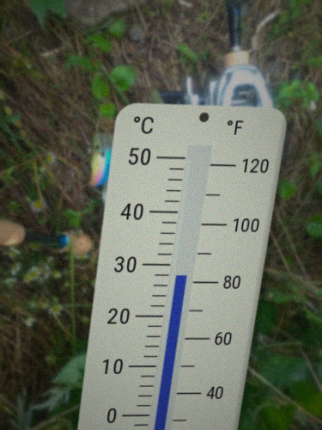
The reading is 28 (°C)
